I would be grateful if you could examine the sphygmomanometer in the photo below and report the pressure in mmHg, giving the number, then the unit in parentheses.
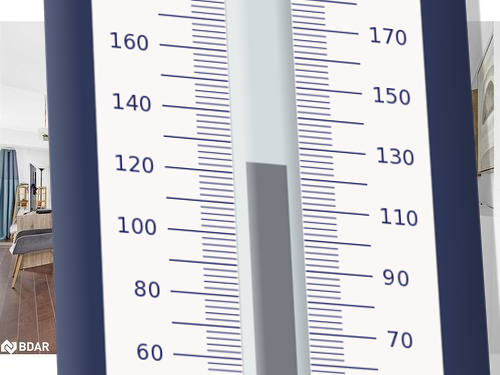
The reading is 124 (mmHg)
